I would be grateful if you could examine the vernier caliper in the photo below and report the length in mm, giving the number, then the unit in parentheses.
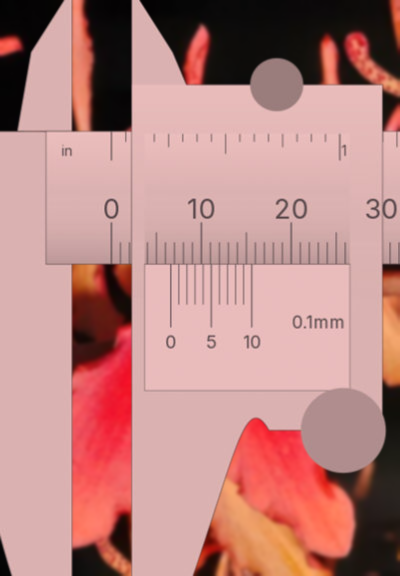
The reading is 6.6 (mm)
